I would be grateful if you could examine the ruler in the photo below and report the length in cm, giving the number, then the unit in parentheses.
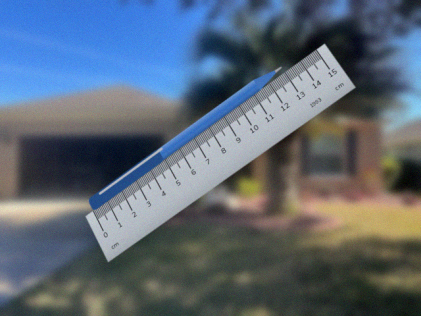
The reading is 13 (cm)
